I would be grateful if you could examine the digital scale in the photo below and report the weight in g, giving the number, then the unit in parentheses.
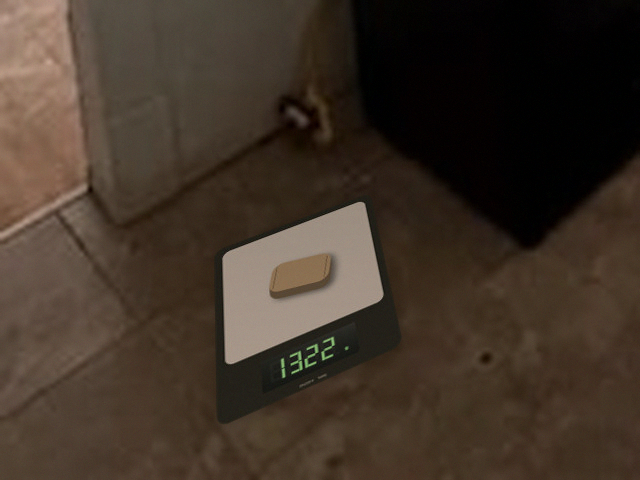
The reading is 1322 (g)
